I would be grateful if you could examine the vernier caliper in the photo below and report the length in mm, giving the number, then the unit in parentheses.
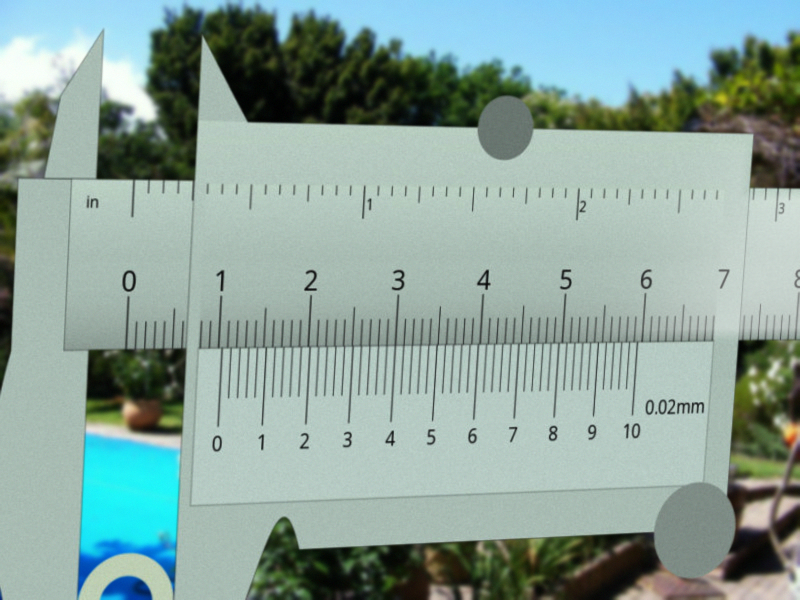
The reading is 10.4 (mm)
